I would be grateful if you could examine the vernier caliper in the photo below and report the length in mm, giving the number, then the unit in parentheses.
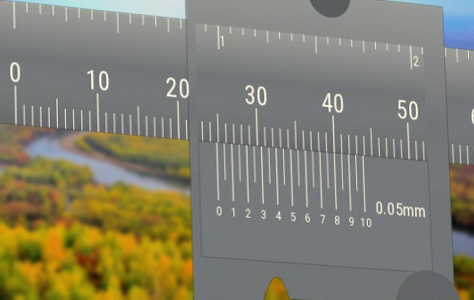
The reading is 24.8 (mm)
